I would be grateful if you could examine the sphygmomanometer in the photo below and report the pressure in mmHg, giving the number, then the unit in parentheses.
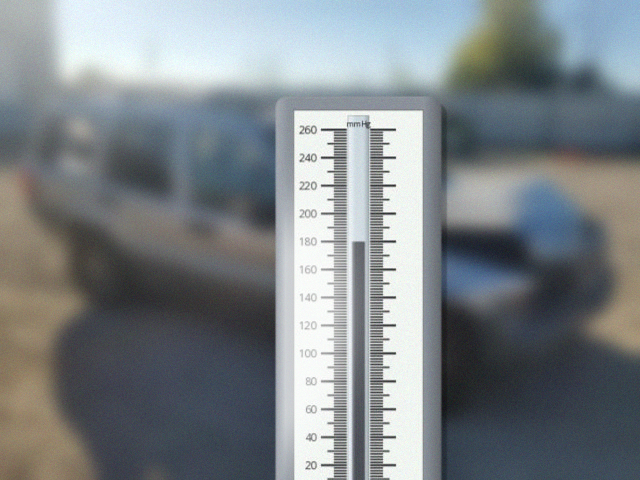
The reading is 180 (mmHg)
